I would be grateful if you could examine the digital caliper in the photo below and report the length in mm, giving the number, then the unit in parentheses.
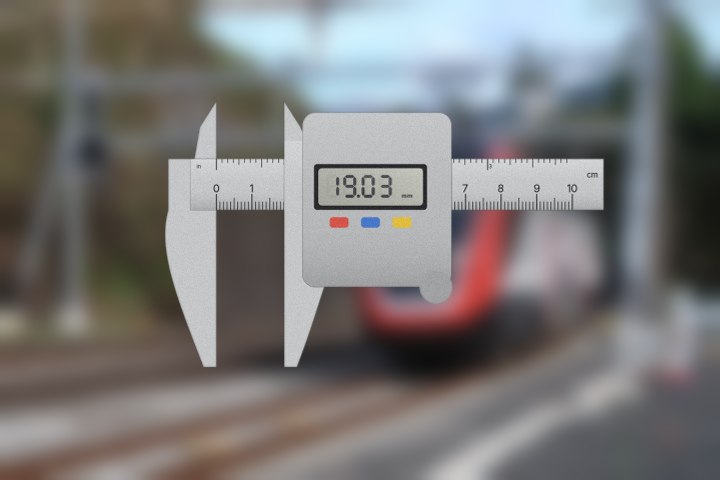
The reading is 19.03 (mm)
